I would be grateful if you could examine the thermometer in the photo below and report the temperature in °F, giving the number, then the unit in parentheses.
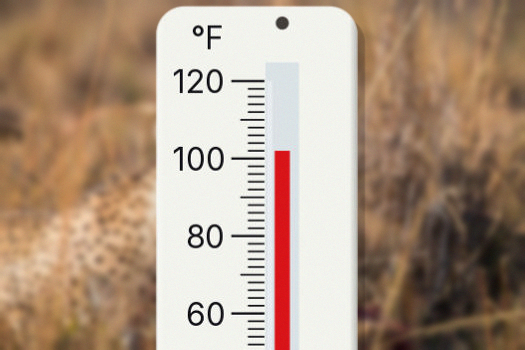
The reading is 102 (°F)
